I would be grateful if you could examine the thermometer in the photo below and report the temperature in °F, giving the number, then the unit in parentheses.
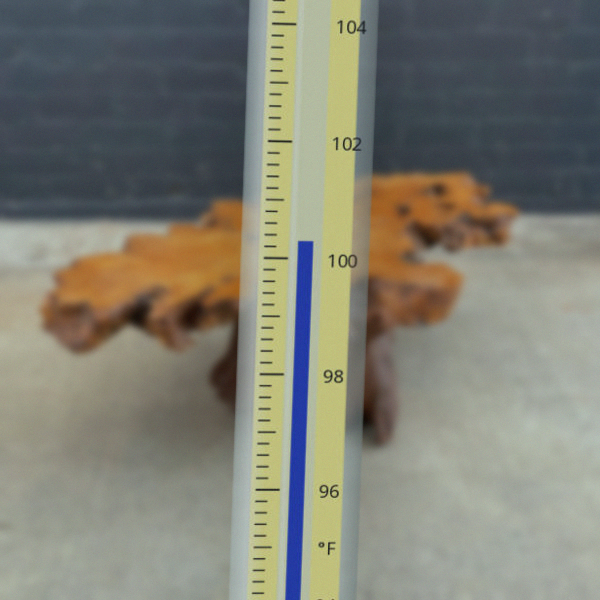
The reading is 100.3 (°F)
